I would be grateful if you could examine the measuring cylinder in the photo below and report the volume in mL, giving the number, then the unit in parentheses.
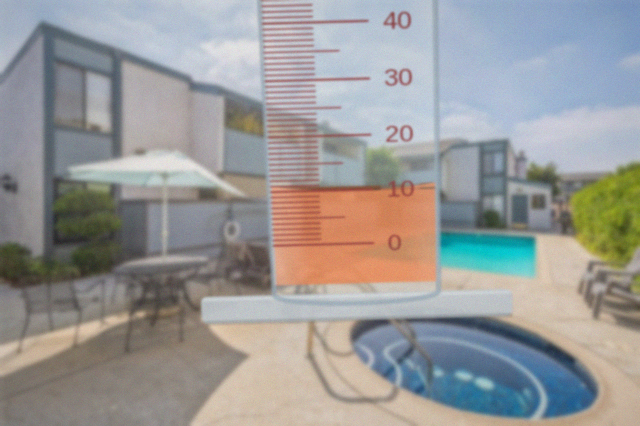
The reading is 10 (mL)
